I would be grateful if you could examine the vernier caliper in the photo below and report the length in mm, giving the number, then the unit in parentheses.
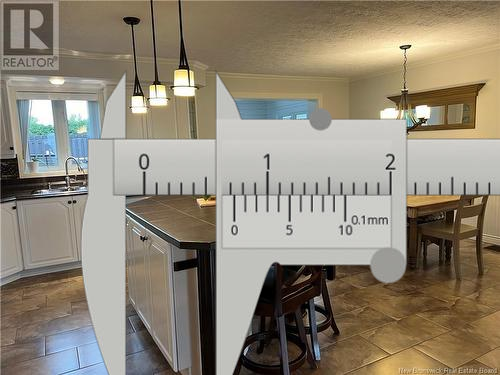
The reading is 7.3 (mm)
